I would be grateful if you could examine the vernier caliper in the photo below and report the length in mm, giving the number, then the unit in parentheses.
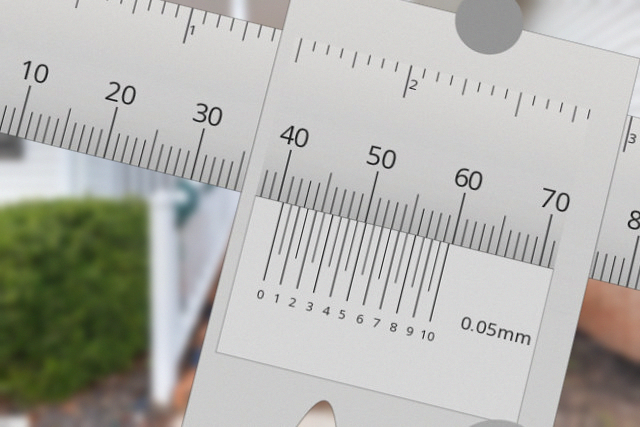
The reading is 40.6 (mm)
